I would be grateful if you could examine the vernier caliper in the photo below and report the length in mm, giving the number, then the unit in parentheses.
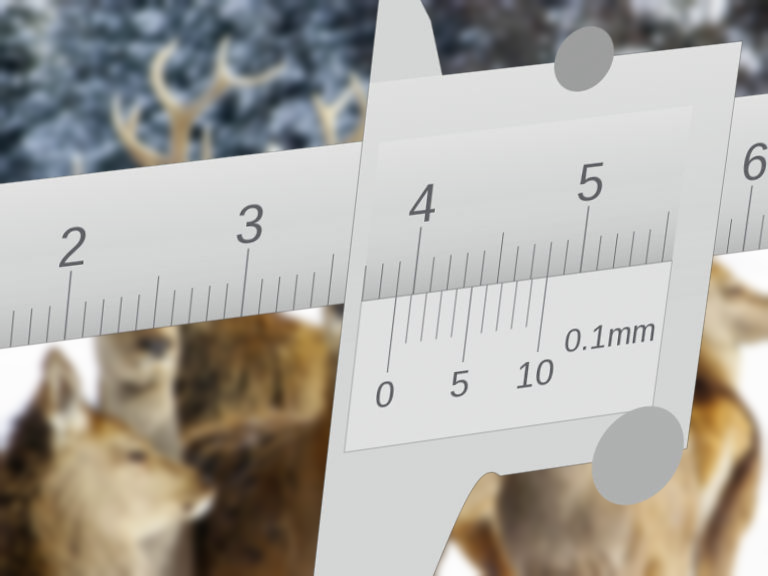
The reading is 39.0 (mm)
